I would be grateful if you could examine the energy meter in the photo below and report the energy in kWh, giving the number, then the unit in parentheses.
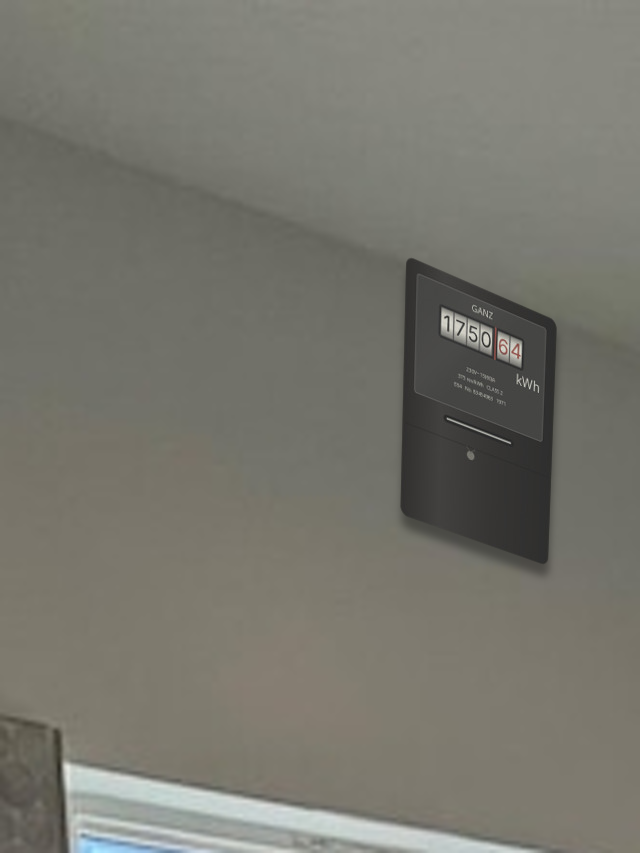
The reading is 1750.64 (kWh)
